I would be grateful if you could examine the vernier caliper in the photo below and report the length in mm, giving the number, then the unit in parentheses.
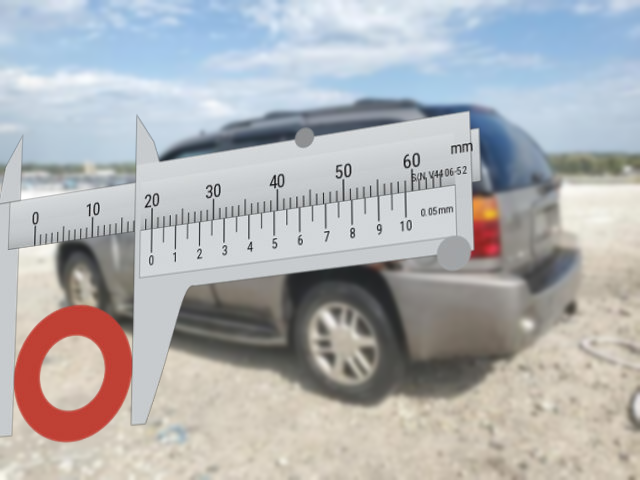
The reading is 20.0 (mm)
